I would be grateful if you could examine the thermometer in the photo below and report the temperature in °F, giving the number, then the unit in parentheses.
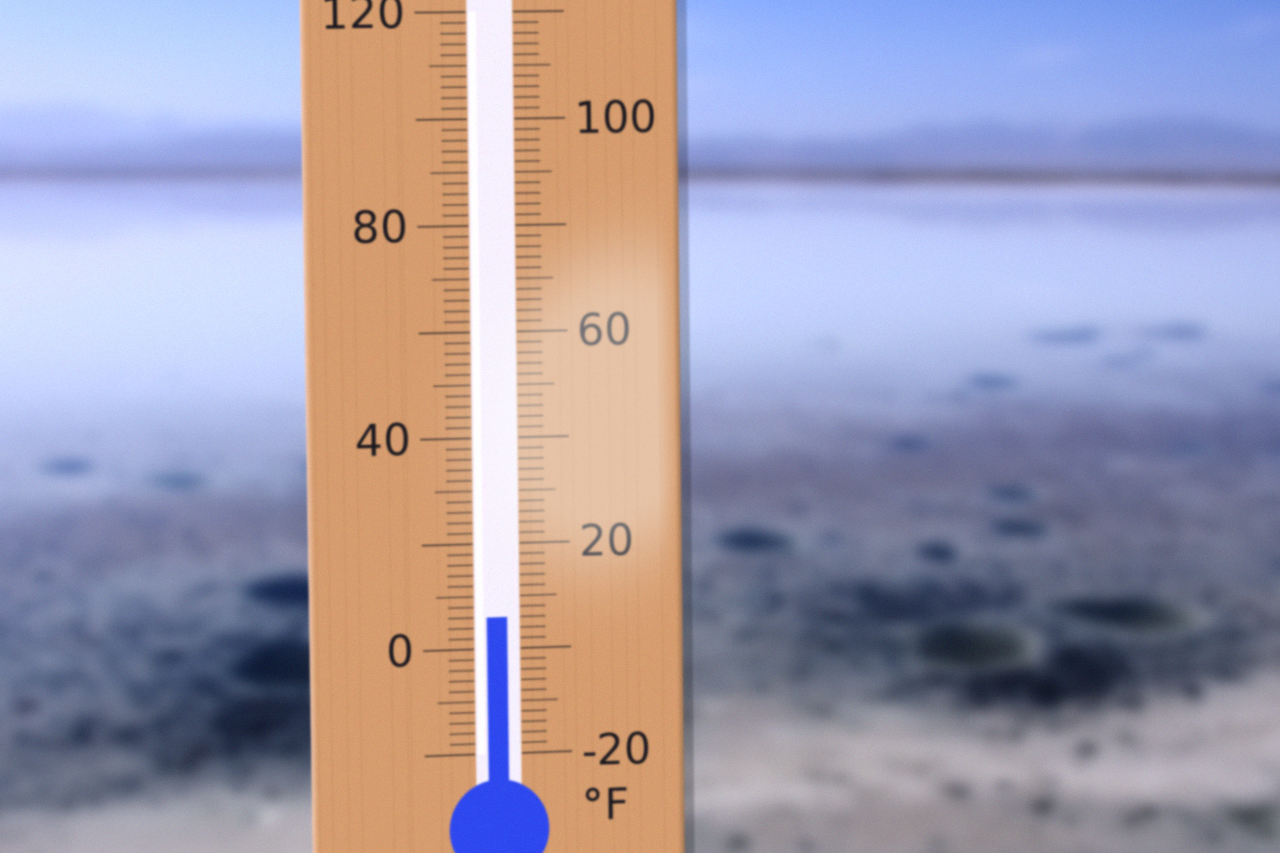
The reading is 6 (°F)
